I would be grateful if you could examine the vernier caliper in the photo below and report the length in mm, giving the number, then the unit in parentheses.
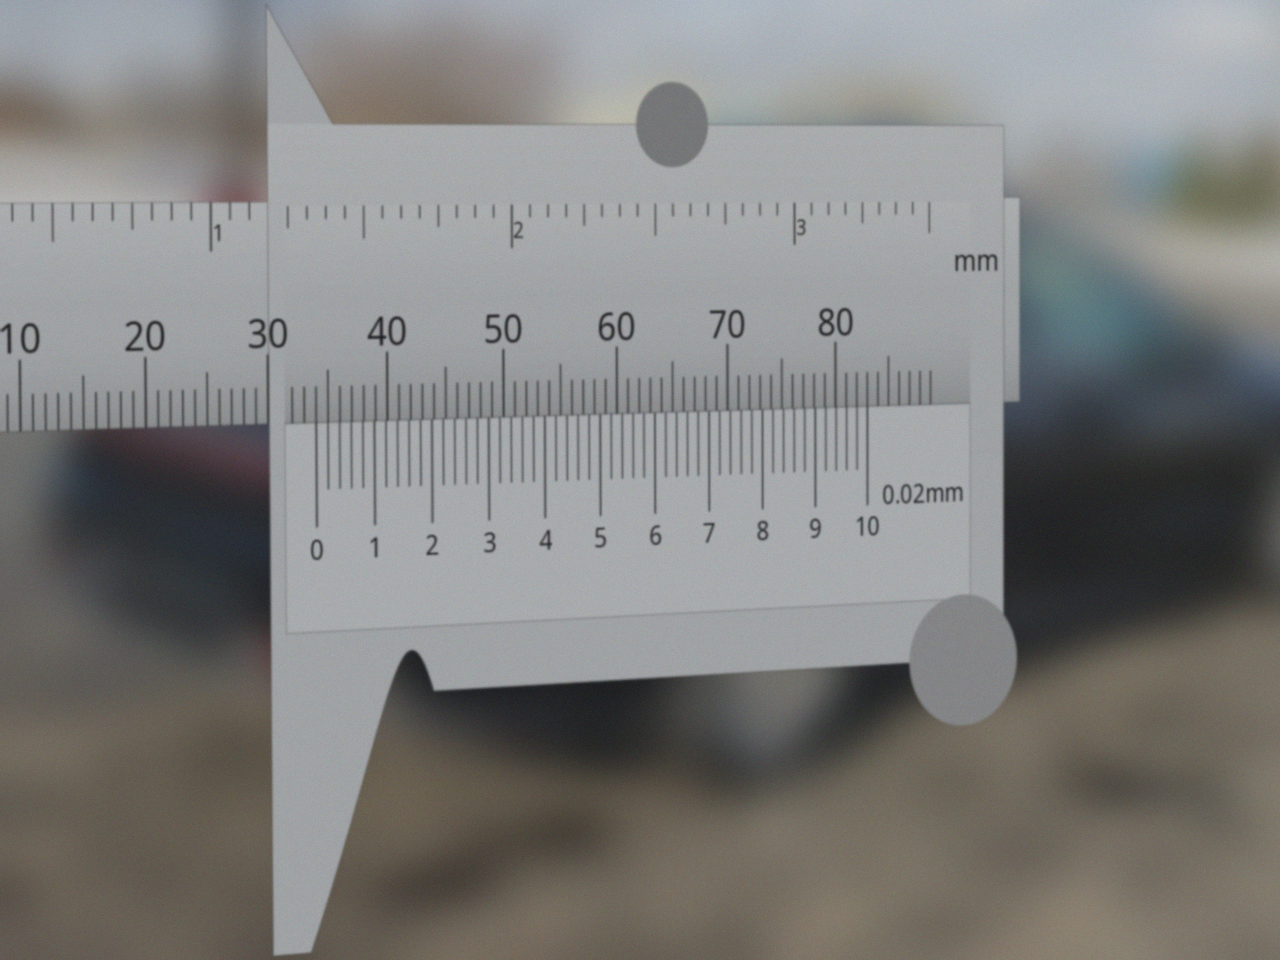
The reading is 34.0 (mm)
